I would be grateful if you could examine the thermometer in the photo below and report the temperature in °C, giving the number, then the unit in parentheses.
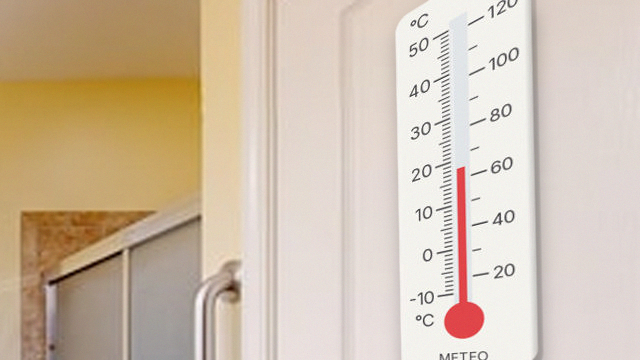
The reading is 18 (°C)
